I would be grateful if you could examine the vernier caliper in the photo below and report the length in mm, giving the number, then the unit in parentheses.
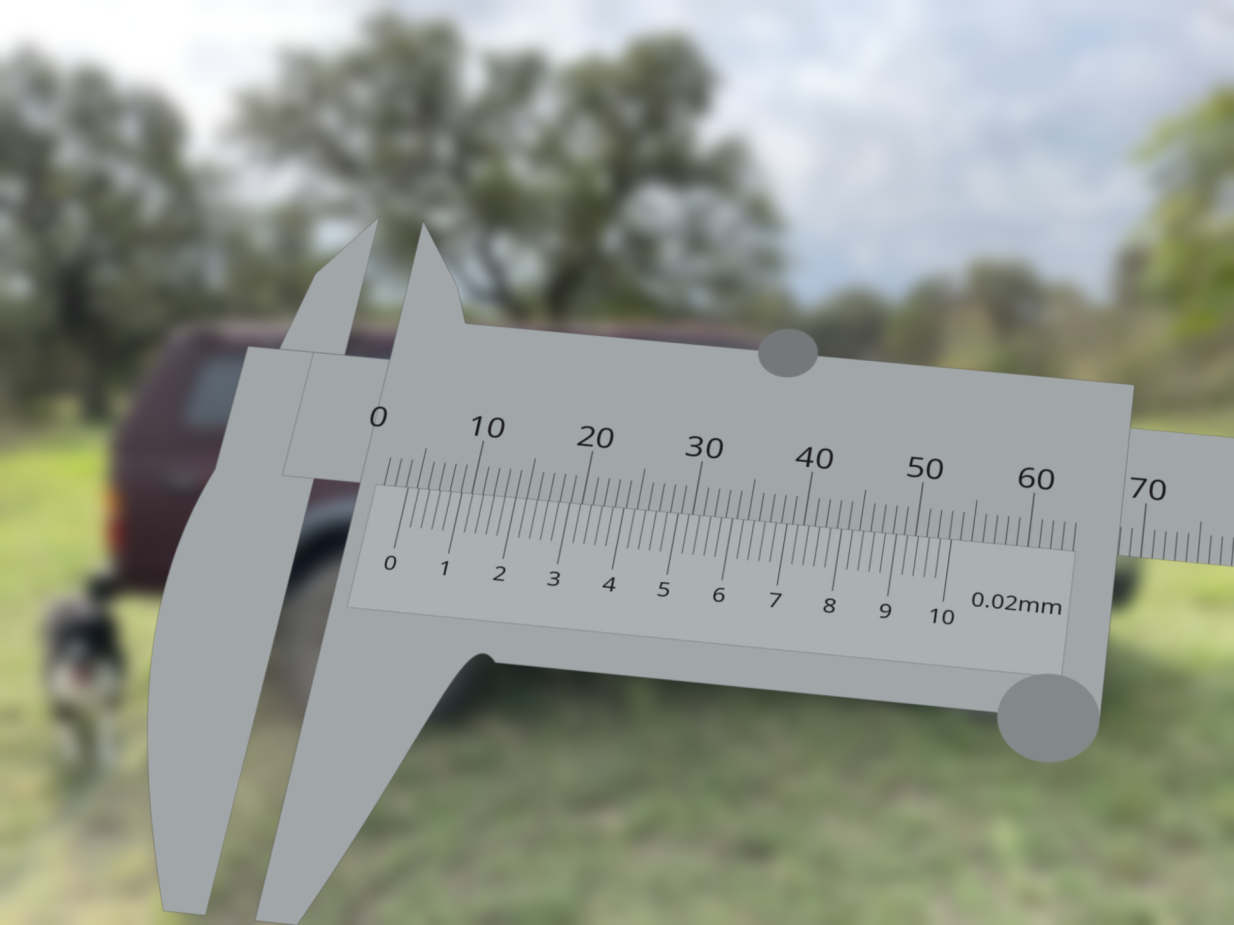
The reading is 4.2 (mm)
